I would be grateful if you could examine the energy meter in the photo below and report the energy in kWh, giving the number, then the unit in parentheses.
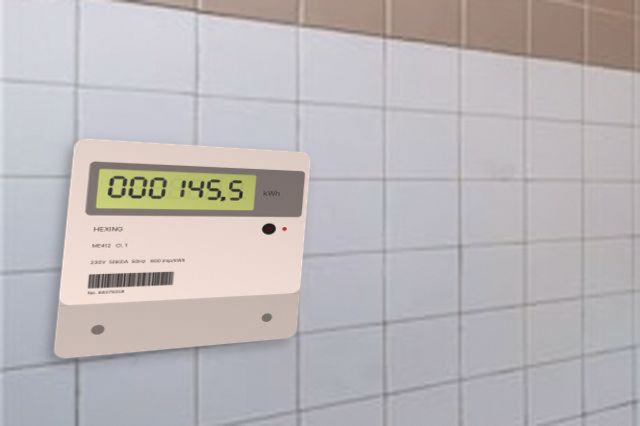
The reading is 145.5 (kWh)
